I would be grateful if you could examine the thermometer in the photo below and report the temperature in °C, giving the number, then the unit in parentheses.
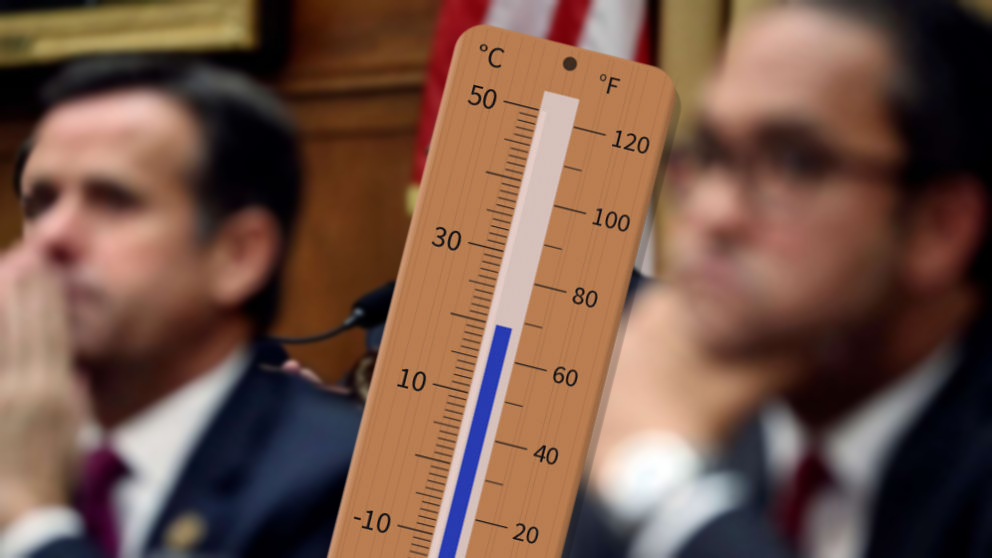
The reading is 20 (°C)
